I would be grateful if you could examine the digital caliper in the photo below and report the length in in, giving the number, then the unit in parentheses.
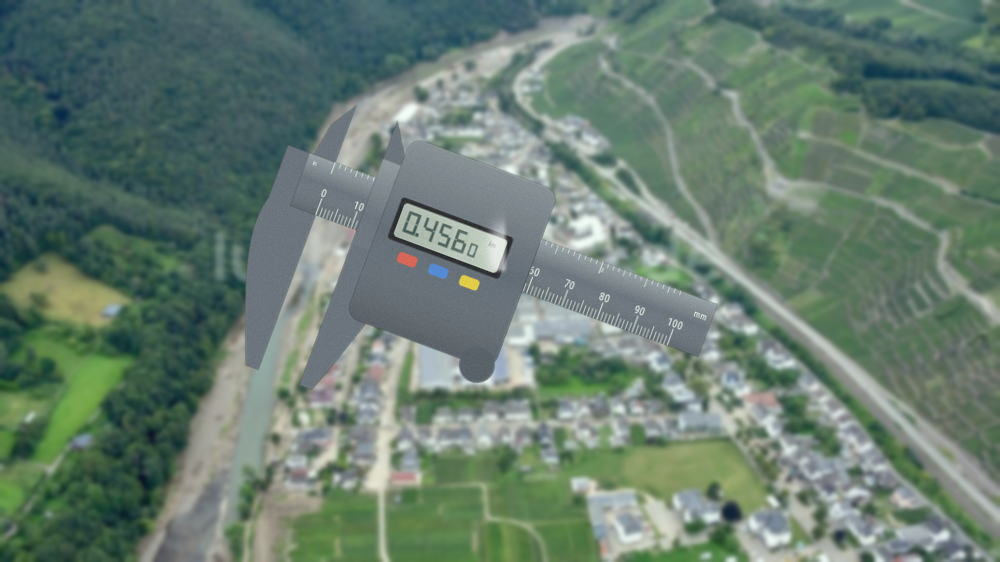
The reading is 0.4560 (in)
